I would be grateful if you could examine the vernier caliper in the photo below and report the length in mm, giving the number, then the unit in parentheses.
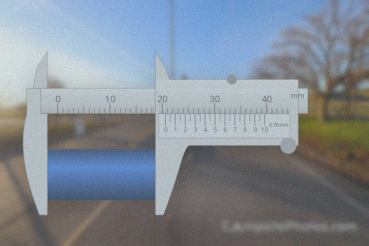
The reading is 20.6 (mm)
